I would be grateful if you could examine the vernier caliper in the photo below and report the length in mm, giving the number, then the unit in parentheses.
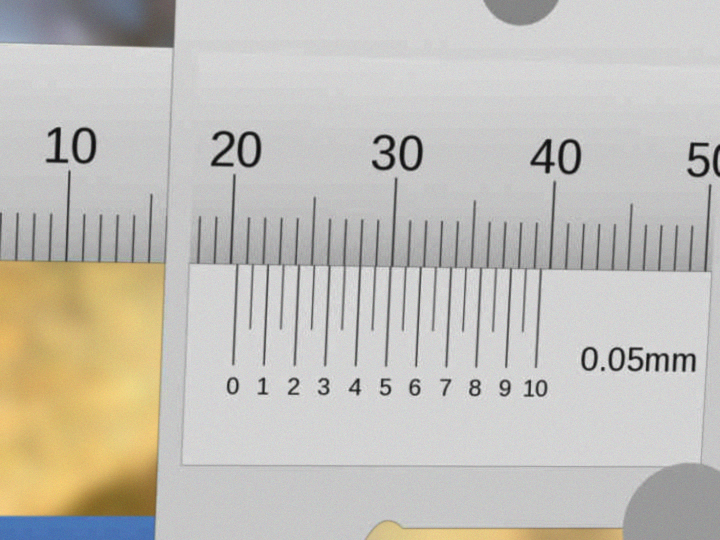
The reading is 20.4 (mm)
